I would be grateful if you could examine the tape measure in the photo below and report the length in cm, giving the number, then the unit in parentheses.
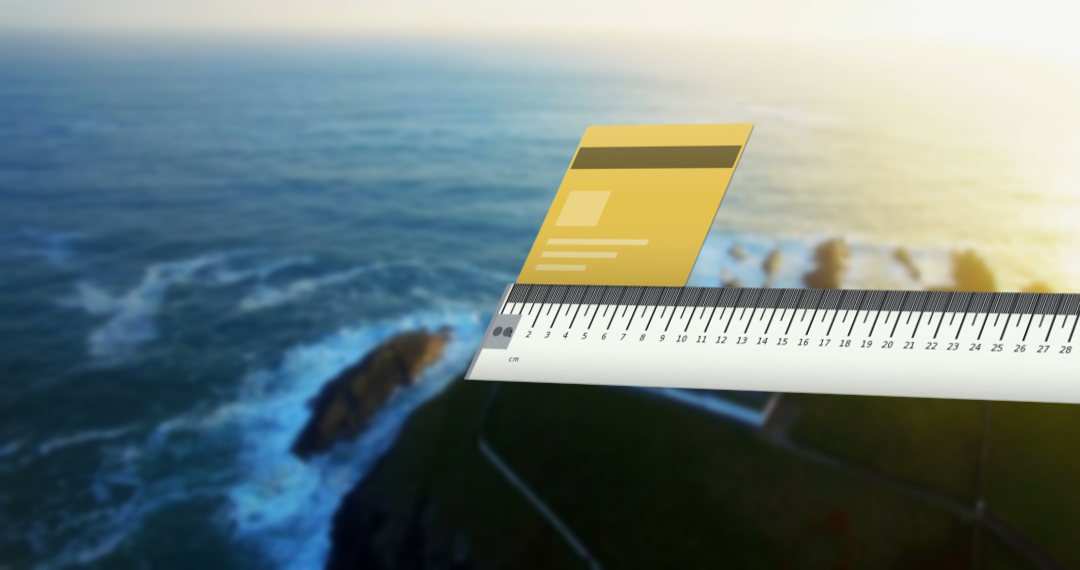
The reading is 9 (cm)
